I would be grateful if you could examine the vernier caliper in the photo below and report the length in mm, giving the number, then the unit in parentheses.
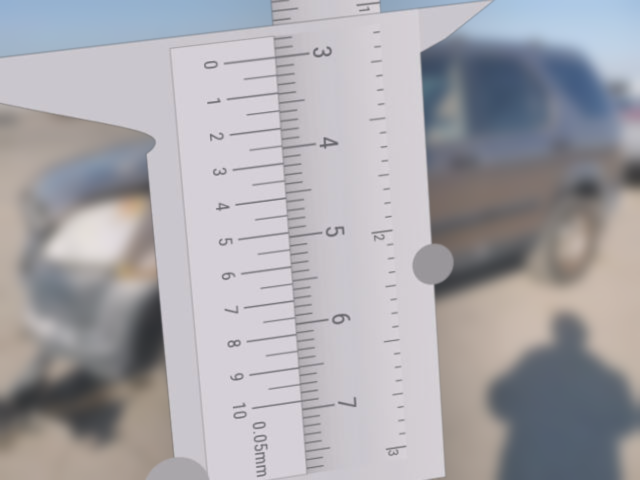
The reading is 30.0 (mm)
